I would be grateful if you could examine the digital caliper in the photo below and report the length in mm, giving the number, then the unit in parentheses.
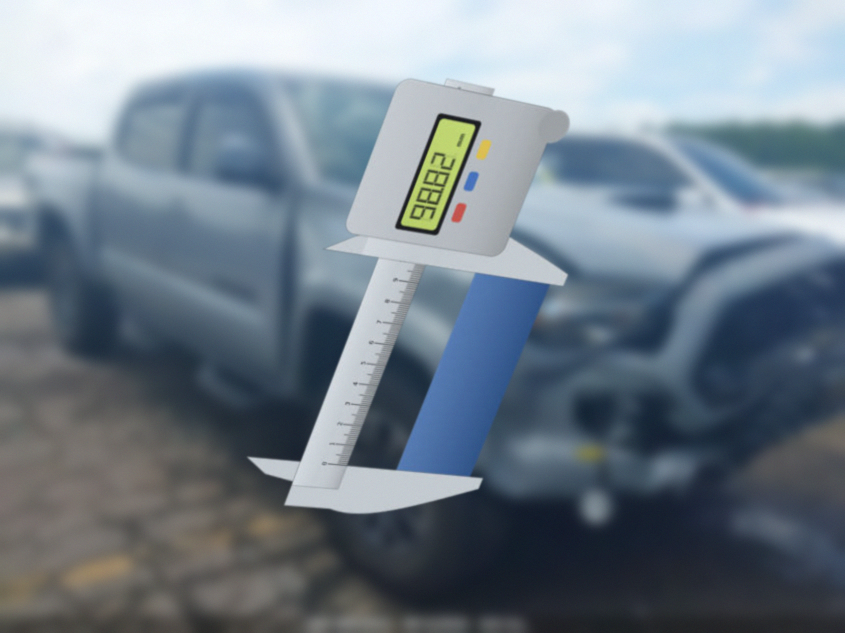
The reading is 98.82 (mm)
